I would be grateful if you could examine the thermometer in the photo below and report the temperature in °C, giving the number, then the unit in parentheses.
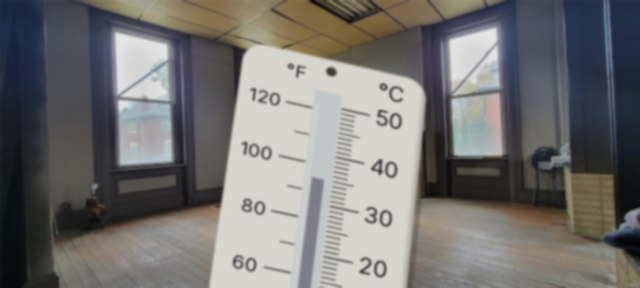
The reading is 35 (°C)
